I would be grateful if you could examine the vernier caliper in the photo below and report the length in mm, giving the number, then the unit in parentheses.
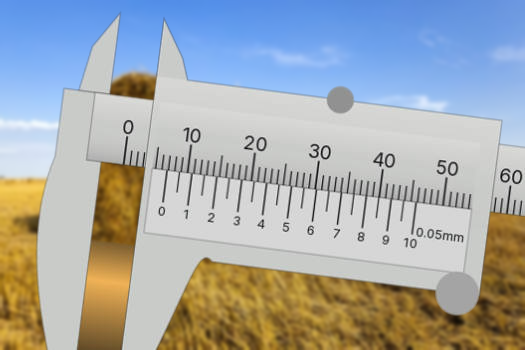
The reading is 6.8 (mm)
